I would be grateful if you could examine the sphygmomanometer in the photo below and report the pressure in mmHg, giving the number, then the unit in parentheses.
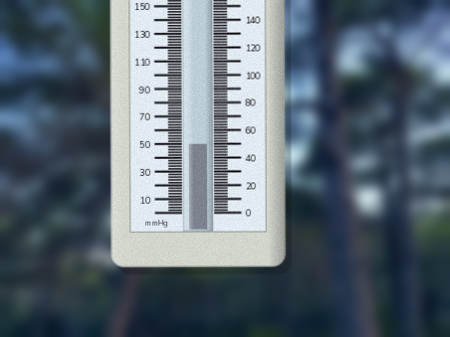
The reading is 50 (mmHg)
